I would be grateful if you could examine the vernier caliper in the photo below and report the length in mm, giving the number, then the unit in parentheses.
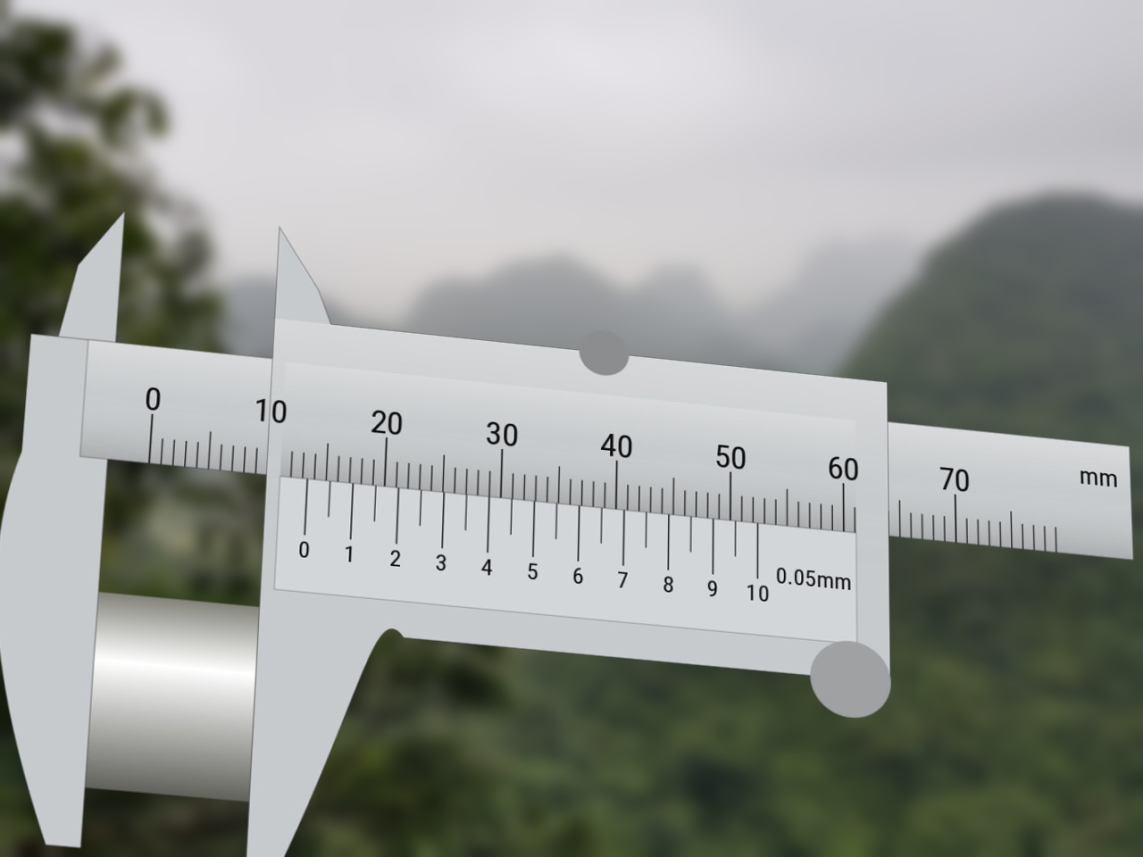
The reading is 13.4 (mm)
